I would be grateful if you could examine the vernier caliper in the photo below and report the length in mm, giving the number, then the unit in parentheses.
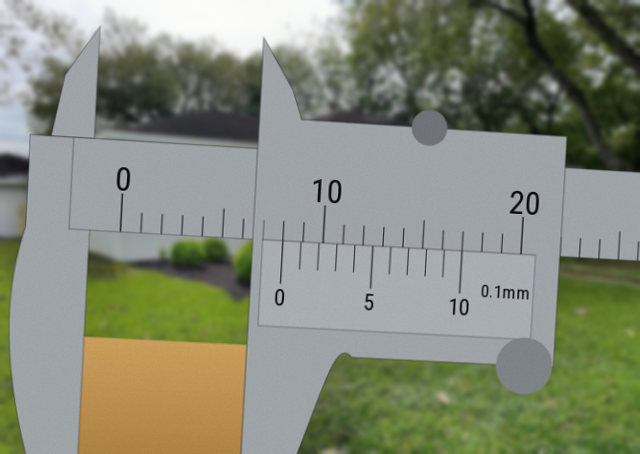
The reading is 8.0 (mm)
